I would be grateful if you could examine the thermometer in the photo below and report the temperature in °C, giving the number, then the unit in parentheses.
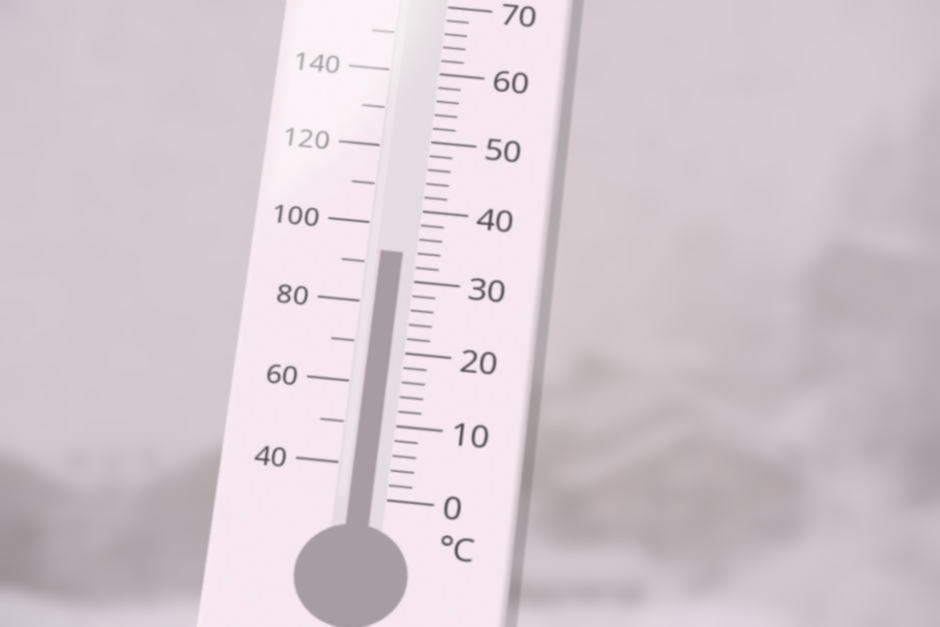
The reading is 34 (°C)
